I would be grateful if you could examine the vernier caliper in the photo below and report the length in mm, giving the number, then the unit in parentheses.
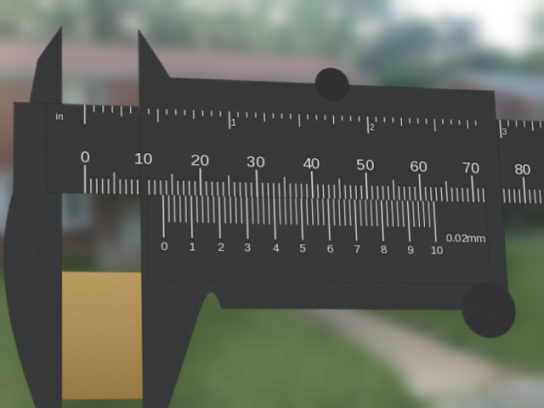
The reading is 13.4 (mm)
